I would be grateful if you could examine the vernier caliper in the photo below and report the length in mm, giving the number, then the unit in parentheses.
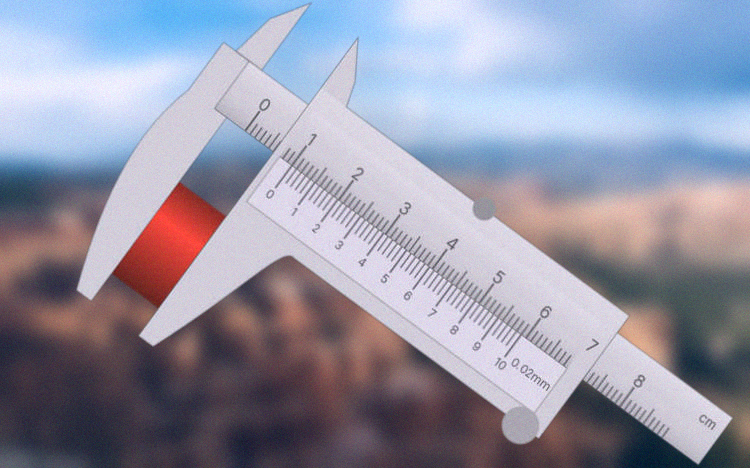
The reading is 10.0 (mm)
